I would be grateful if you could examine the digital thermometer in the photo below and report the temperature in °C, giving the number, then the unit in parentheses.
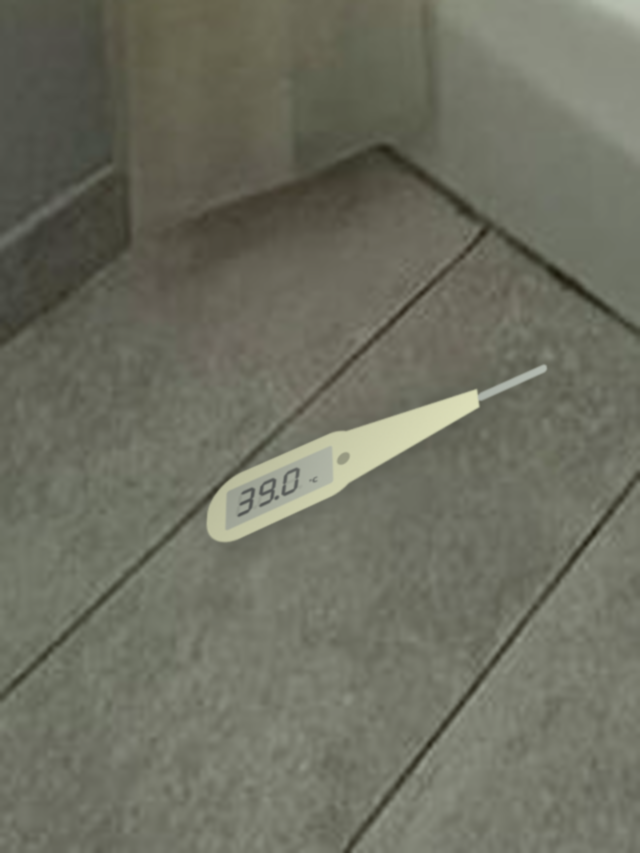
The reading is 39.0 (°C)
